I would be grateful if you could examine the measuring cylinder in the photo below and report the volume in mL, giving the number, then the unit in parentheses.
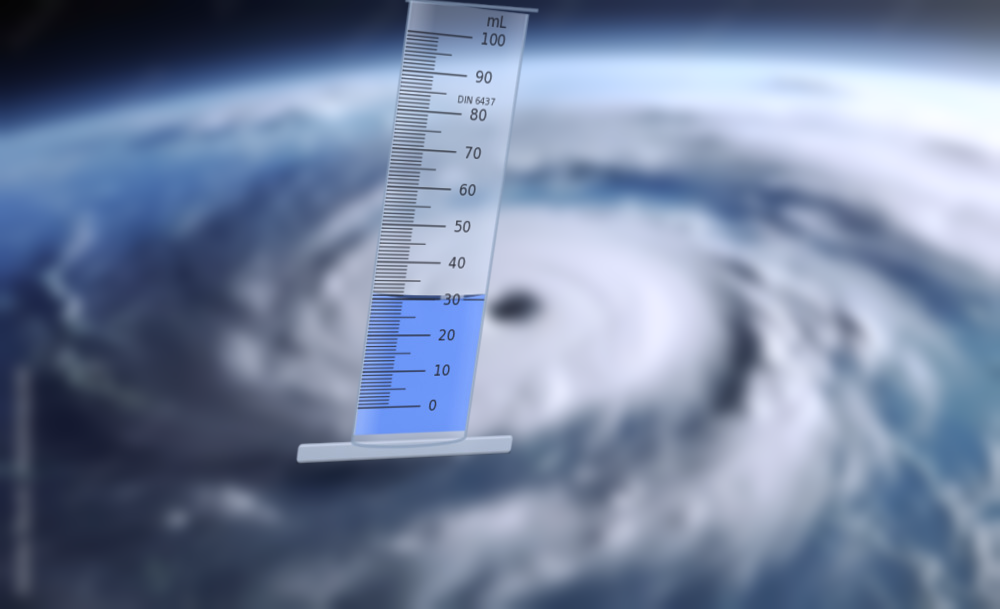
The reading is 30 (mL)
